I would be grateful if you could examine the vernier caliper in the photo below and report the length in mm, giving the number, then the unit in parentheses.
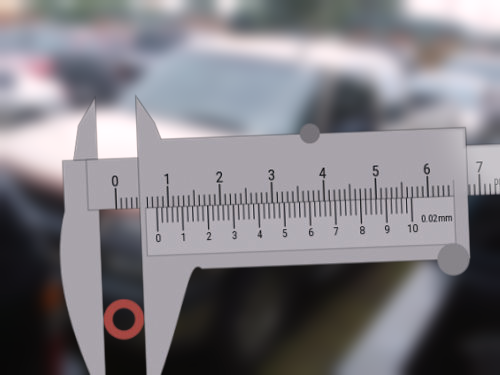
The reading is 7.8 (mm)
